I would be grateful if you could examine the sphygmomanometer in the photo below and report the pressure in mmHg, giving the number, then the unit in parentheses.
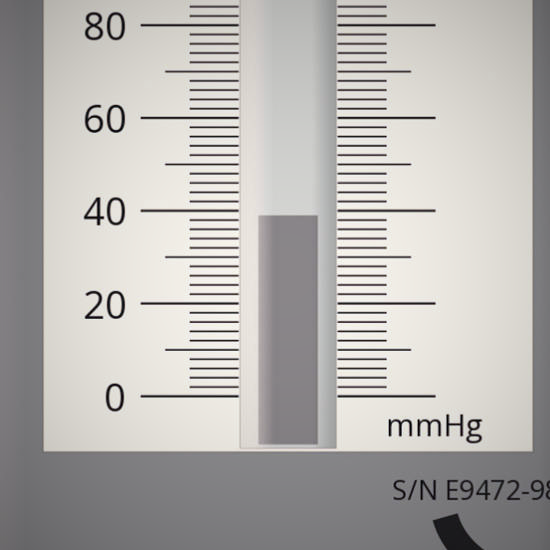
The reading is 39 (mmHg)
